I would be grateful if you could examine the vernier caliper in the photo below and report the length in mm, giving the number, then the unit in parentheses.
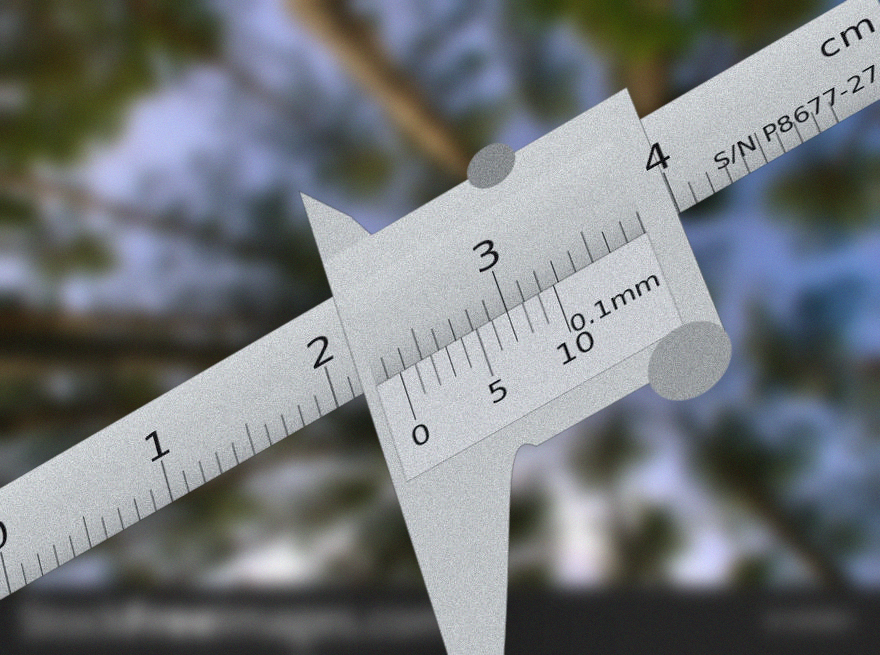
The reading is 23.7 (mm)
